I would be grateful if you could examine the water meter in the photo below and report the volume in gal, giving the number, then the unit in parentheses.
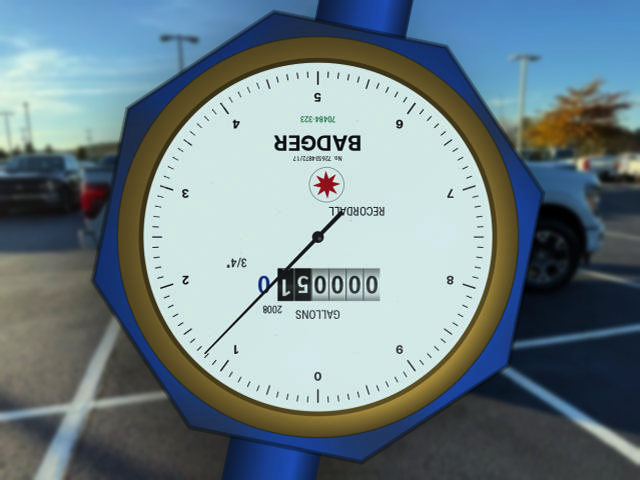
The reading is 511.2 (gal)
